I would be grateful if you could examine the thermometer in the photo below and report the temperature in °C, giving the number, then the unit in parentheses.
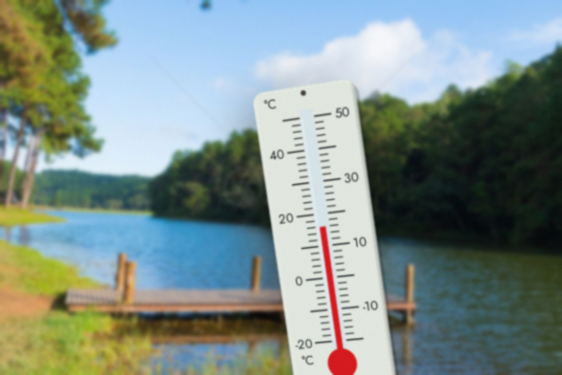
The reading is 16 (°C)
